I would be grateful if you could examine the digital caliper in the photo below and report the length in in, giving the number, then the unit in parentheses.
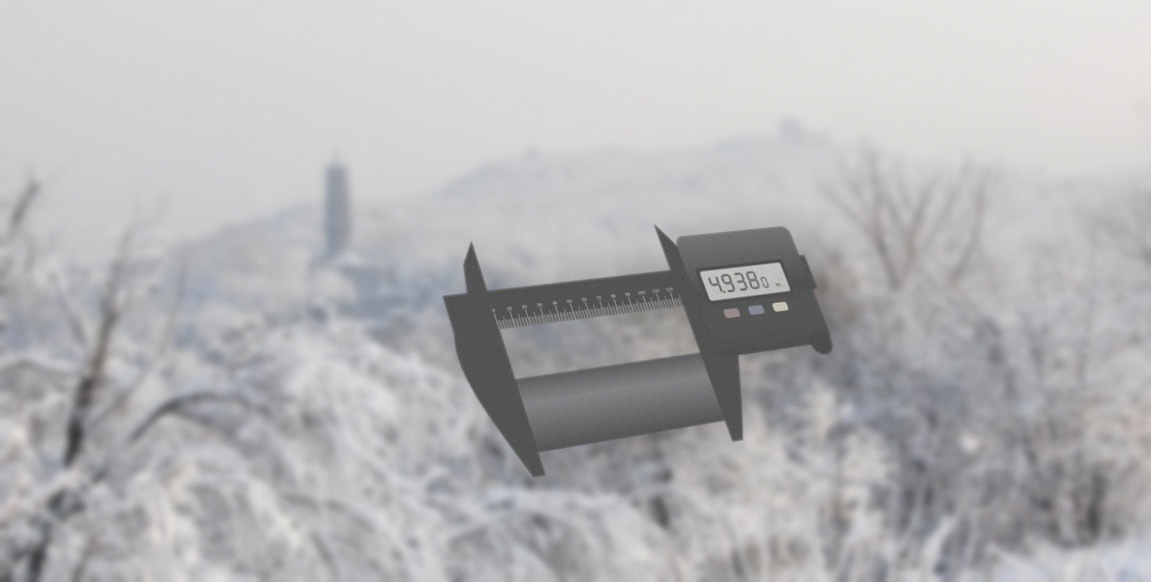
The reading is 4.9380 (in)
